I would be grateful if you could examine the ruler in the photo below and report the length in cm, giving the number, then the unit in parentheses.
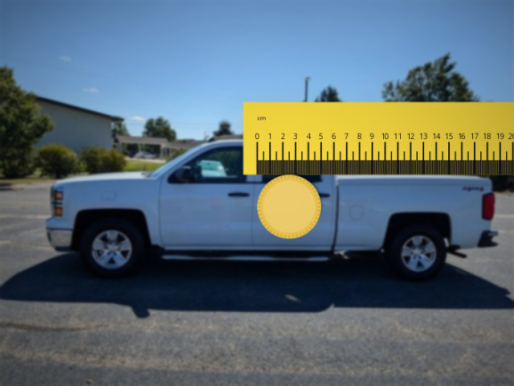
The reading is 5 (cm)
